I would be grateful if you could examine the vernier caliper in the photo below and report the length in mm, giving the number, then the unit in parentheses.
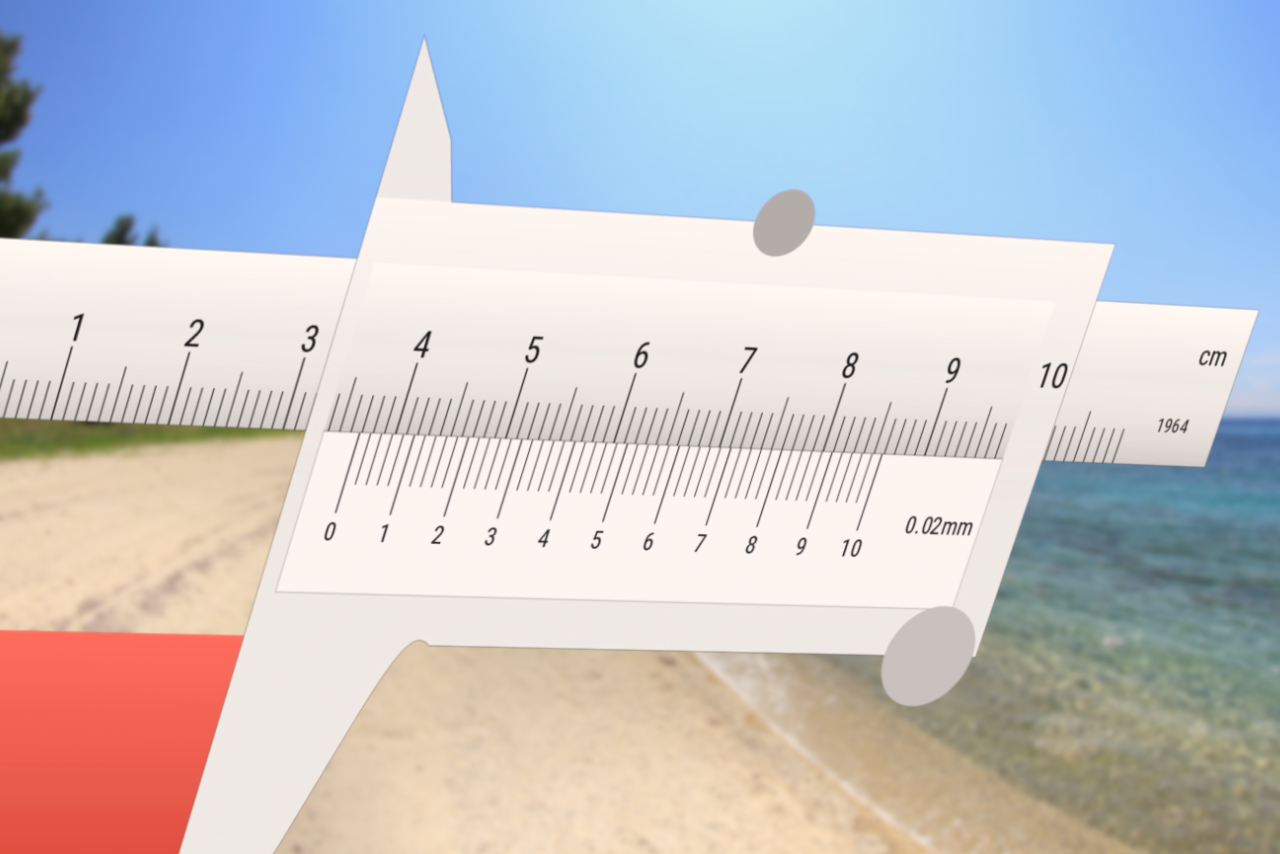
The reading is 36.8 (mm)
